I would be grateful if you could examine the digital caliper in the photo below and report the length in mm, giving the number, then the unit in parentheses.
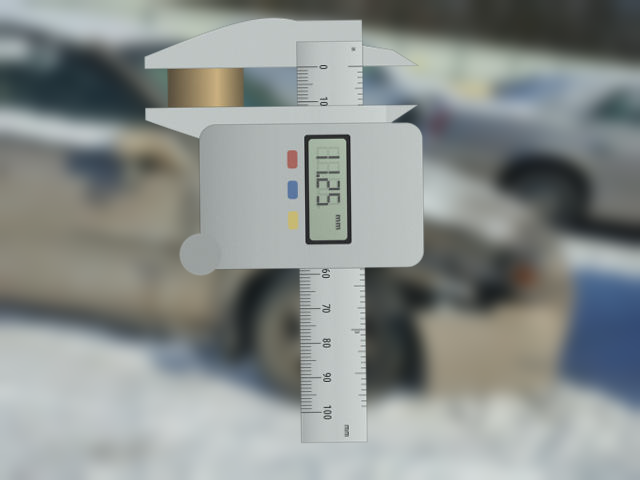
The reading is 11.25 (mm)
